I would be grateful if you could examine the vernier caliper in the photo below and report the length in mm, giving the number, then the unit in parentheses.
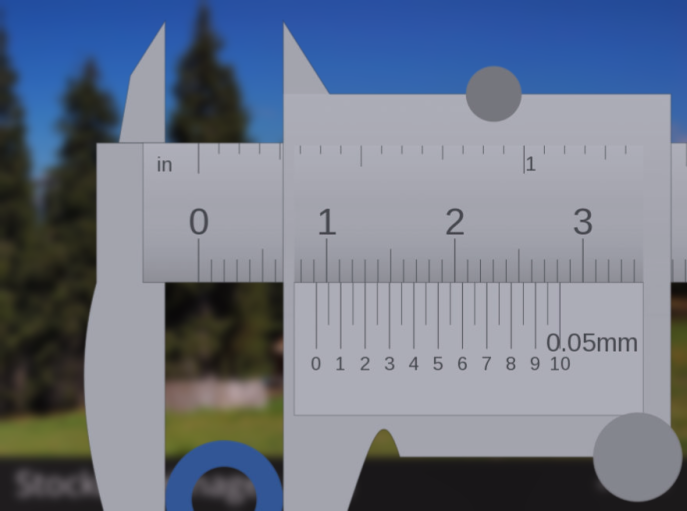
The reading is 9.2 (mm)
